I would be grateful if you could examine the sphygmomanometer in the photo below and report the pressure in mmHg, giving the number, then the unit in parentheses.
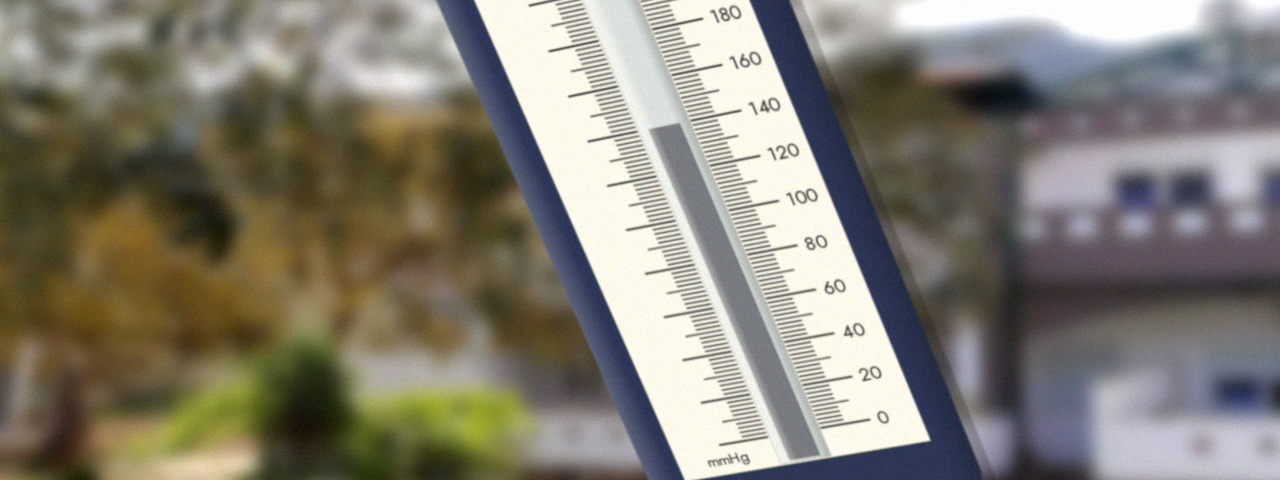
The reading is 140 (mmHg)
